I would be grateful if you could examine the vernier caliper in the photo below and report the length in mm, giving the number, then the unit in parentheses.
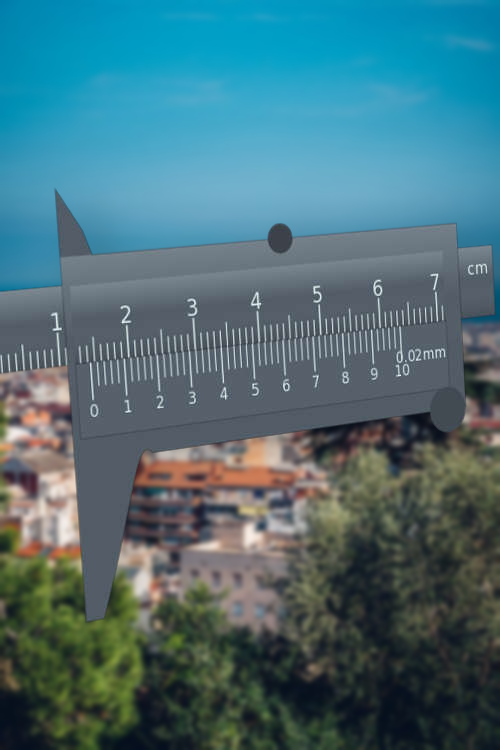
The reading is 14.4 (mm)
